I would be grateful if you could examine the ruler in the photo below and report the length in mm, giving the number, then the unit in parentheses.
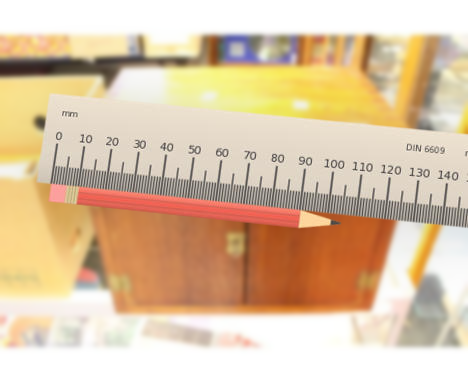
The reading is 105 (mm)
